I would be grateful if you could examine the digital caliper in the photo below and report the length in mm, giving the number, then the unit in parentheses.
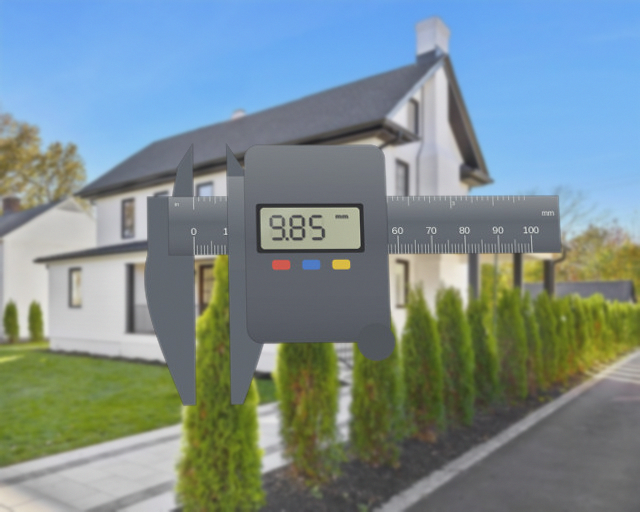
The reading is 9.85 (mm)
